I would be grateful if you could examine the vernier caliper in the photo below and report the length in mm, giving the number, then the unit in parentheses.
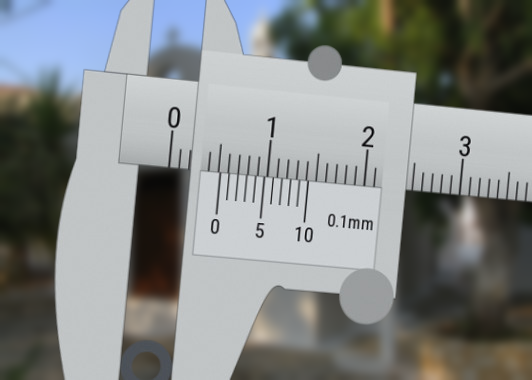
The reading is 5.2 (mm)
